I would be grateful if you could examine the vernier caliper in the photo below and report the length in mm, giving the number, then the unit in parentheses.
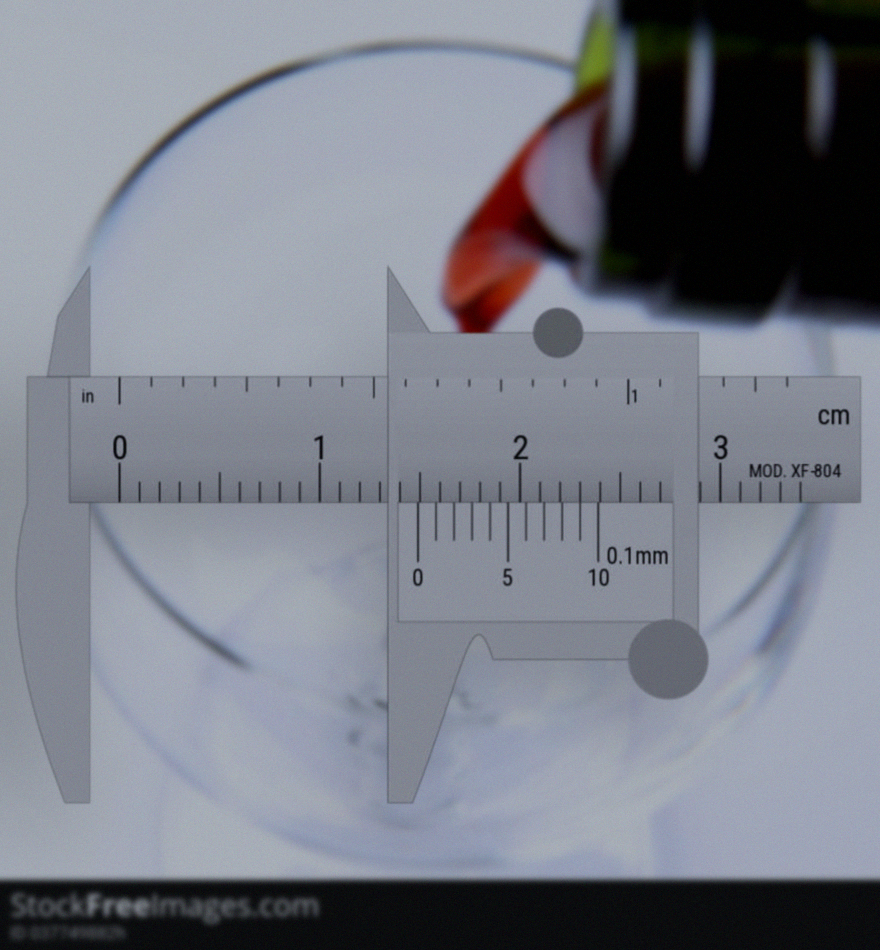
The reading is 14.9 (mm)
